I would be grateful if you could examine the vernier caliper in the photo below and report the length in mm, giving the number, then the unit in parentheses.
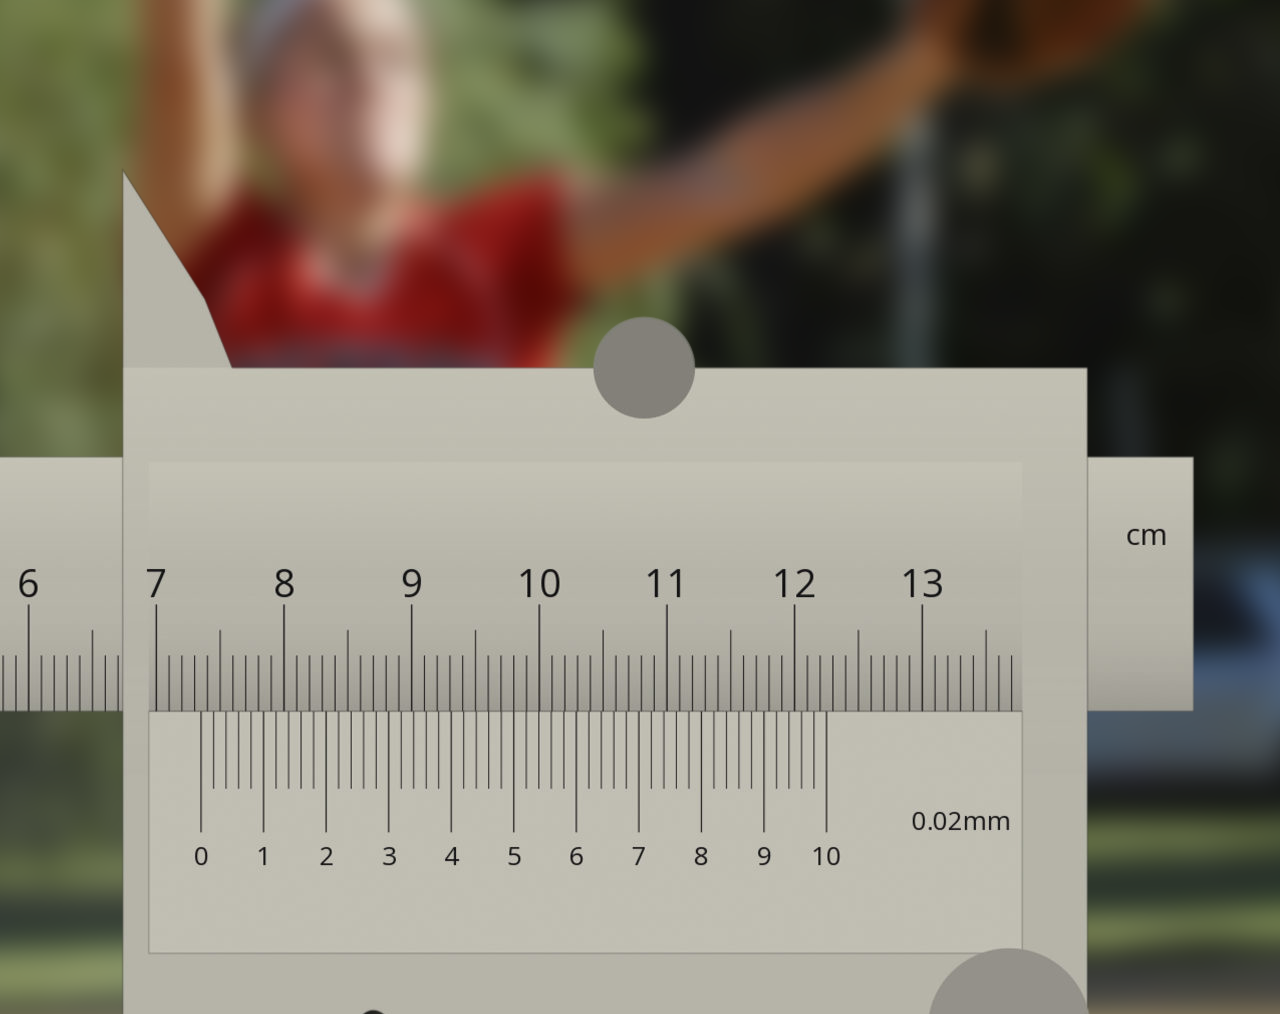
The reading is 73.5 (mm)
